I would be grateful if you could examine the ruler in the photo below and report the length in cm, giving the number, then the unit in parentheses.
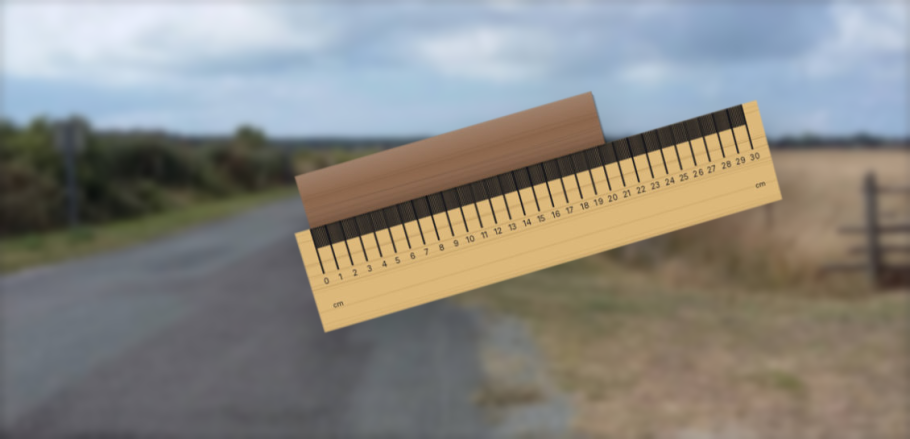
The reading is 20.5 (cm)
